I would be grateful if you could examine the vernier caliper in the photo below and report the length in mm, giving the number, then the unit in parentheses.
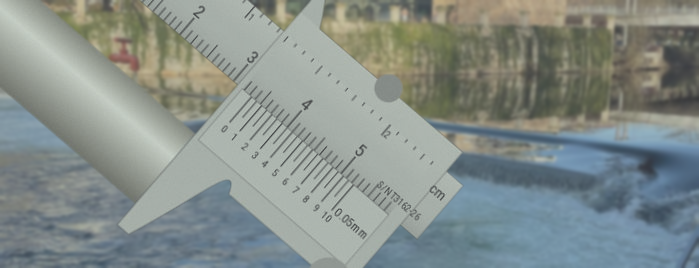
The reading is 33.4 (mm)
